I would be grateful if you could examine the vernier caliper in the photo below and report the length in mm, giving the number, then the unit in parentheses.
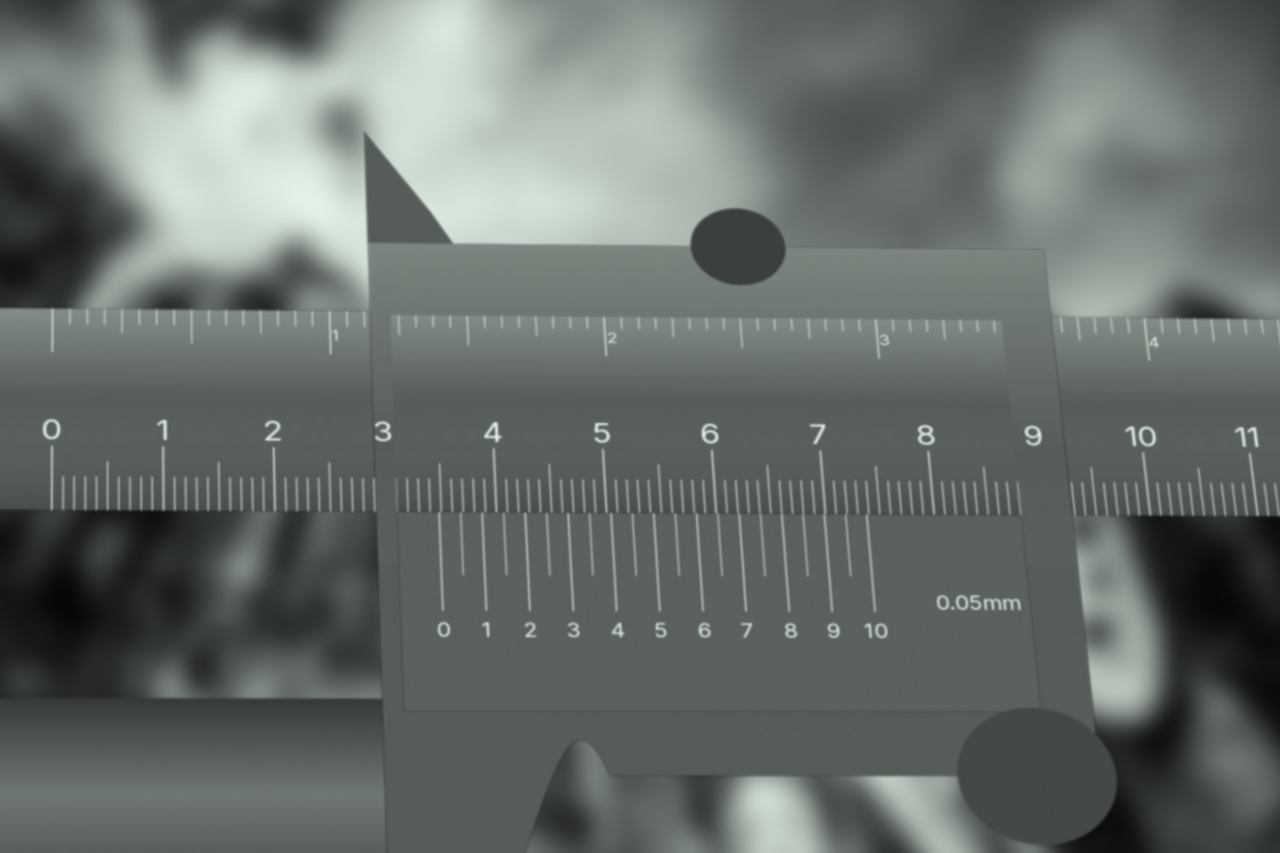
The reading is 34.8 (mm)
